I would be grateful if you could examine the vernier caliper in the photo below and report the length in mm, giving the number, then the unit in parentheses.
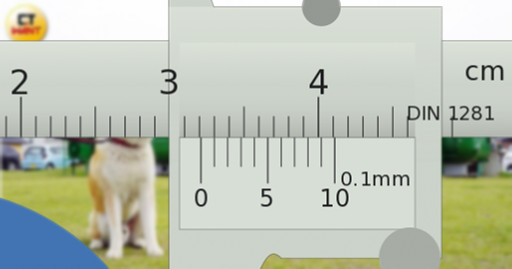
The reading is 32.1 (mm)
